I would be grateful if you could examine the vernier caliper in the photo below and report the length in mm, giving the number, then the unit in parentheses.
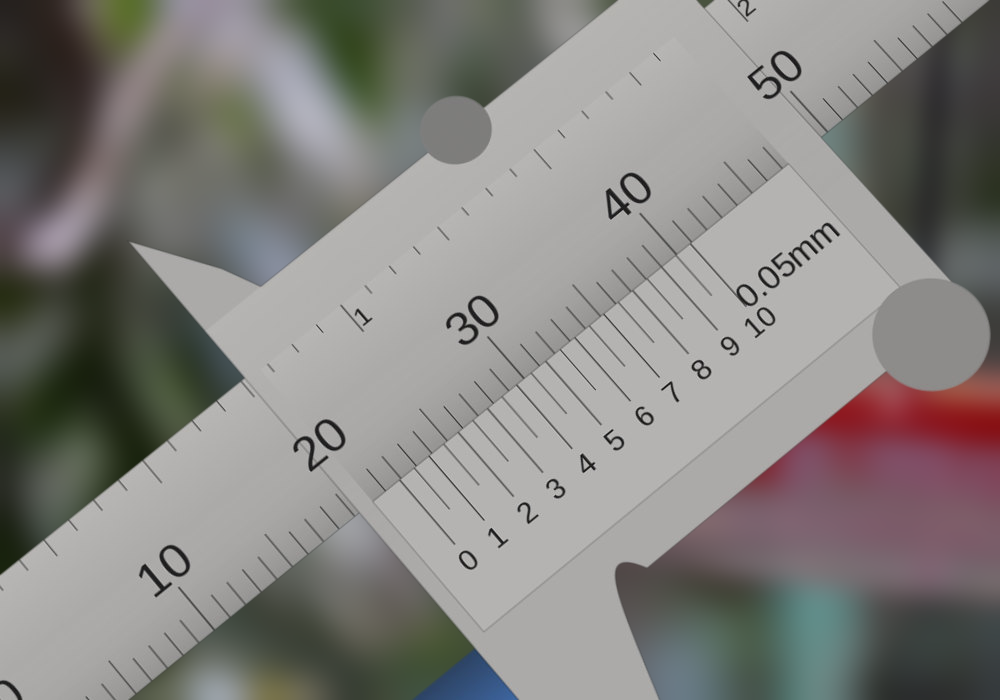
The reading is 21.9 (mm)
